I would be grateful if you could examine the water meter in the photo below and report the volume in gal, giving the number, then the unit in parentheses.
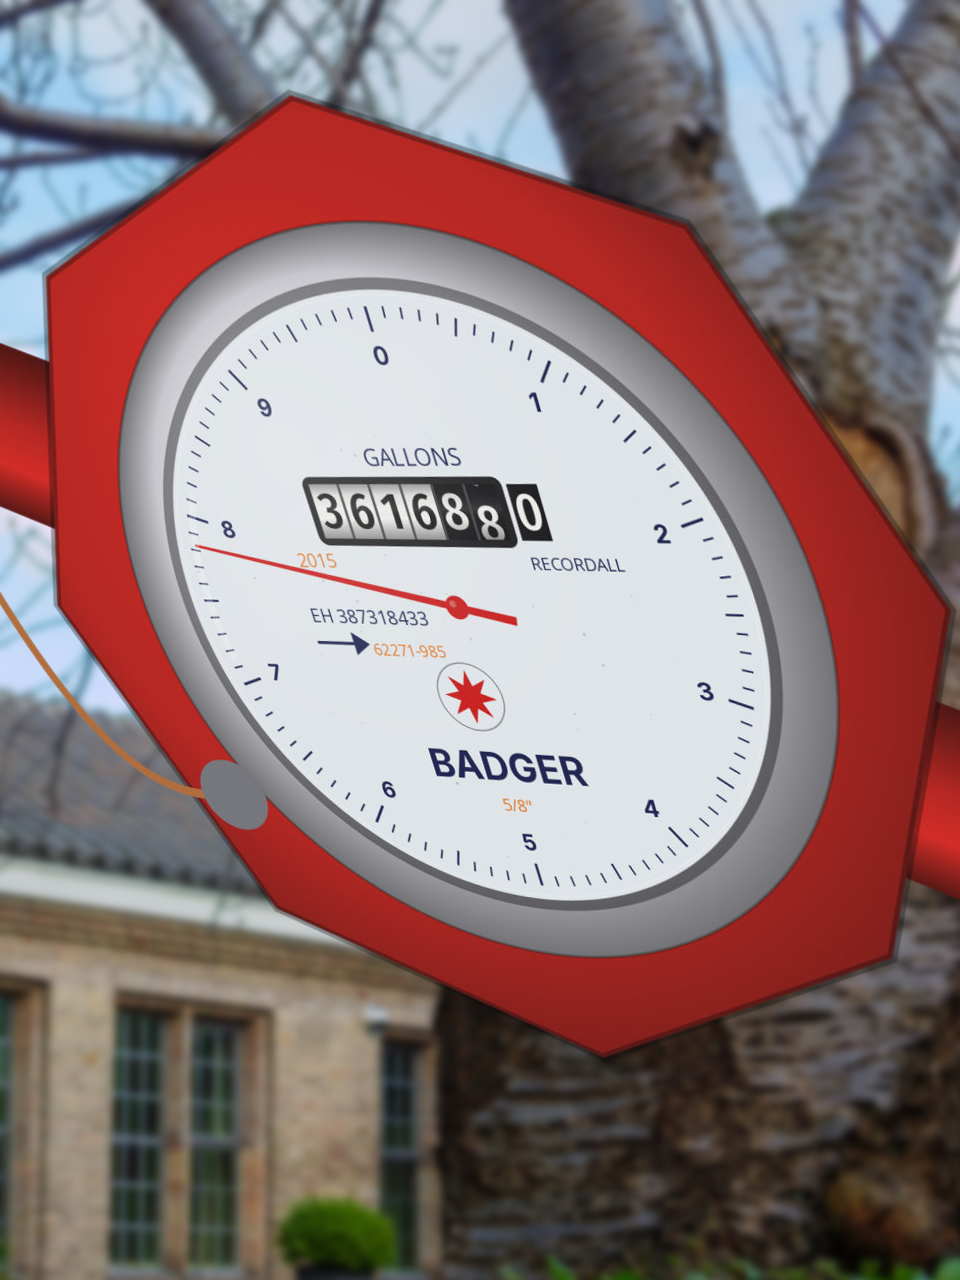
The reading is 3616877.8 (gal)
